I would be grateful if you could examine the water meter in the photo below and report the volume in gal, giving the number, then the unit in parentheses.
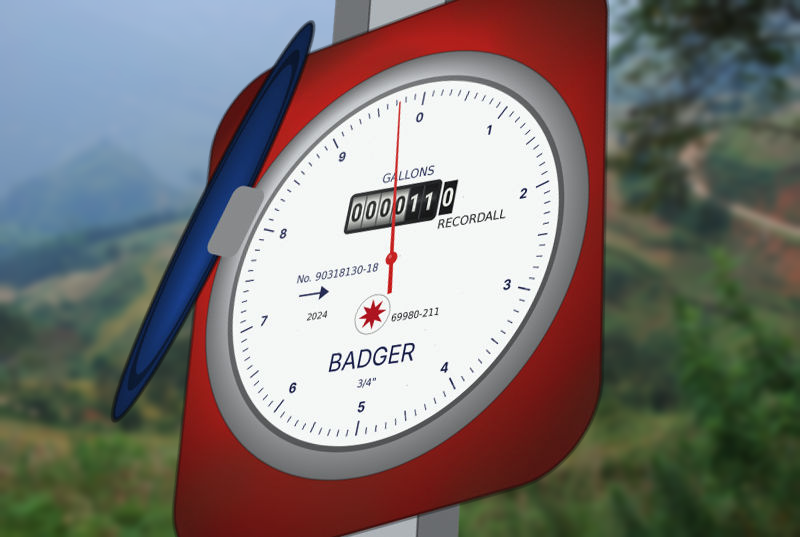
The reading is 109.7 (gal)
